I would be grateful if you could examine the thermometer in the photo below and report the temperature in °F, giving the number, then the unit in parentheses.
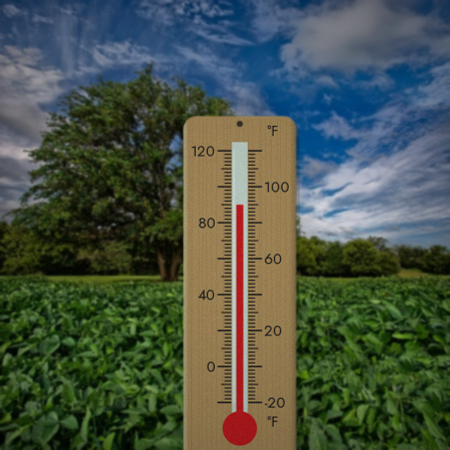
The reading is 90 (°F)
